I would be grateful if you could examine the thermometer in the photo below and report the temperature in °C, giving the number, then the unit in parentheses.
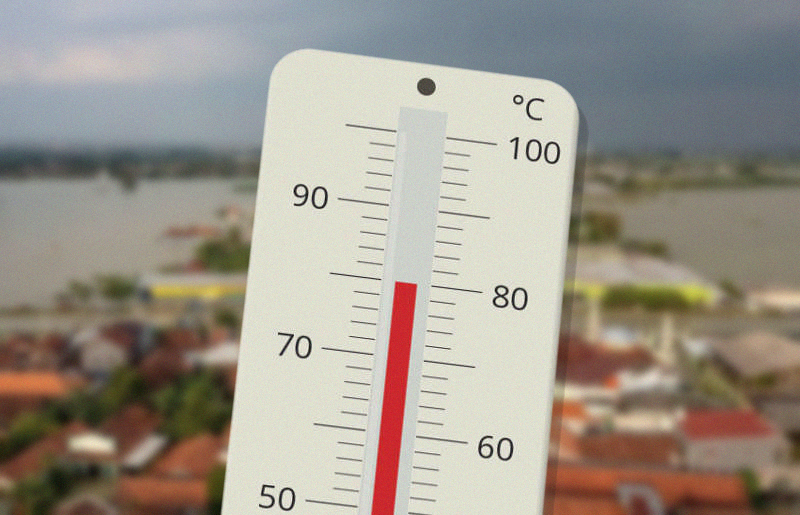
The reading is 80 (°C)
